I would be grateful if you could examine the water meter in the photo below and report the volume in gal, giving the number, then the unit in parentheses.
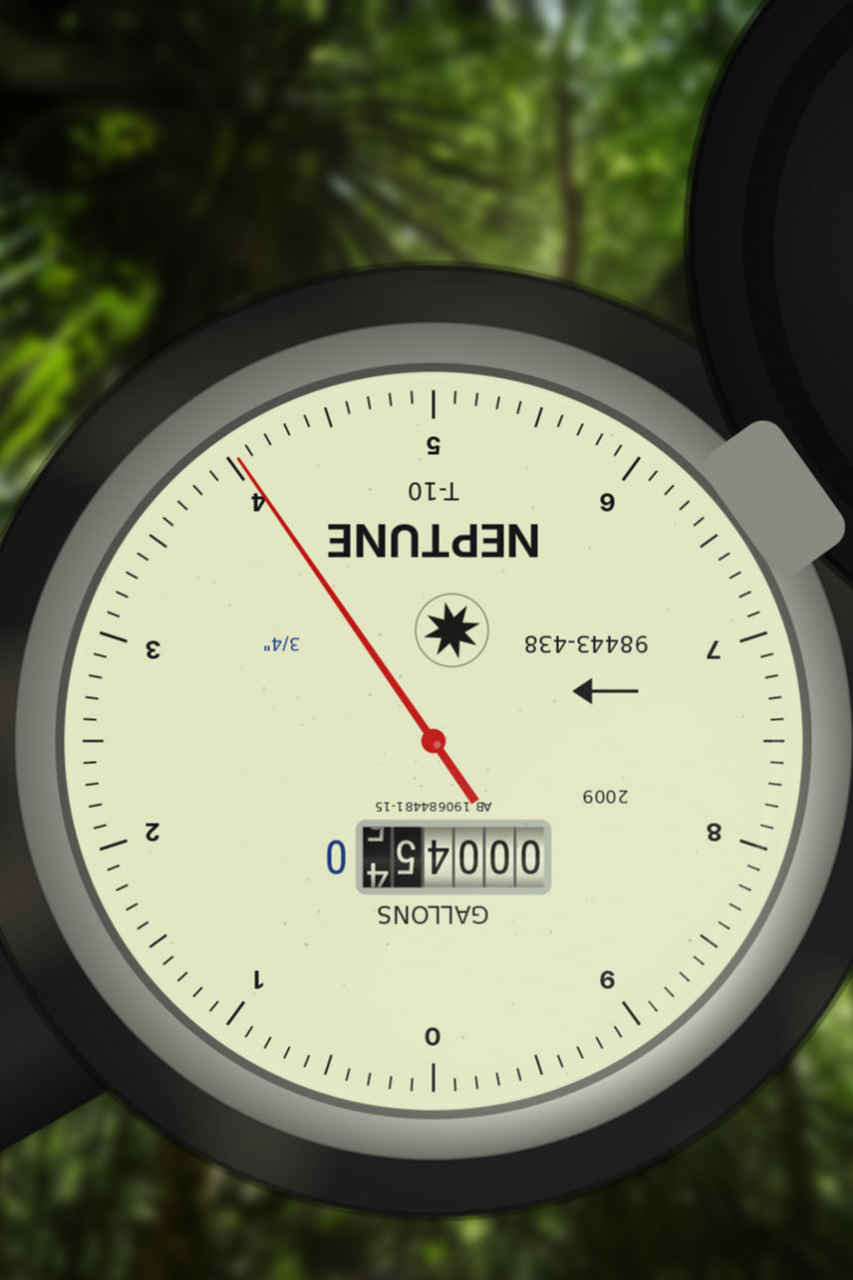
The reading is 4544.0 (gal)
